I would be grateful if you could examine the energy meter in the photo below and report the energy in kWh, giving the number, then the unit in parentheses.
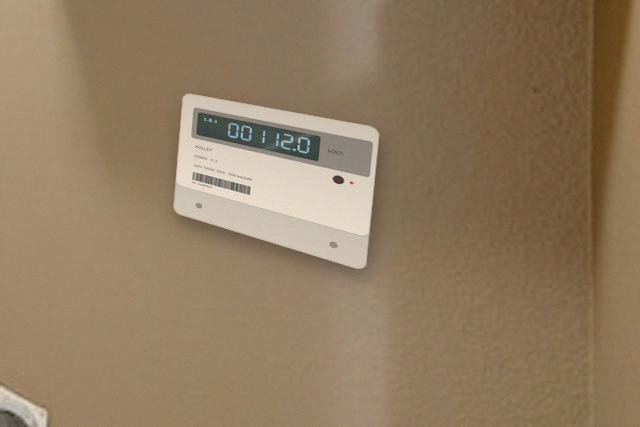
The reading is 112.0 (kWh)
